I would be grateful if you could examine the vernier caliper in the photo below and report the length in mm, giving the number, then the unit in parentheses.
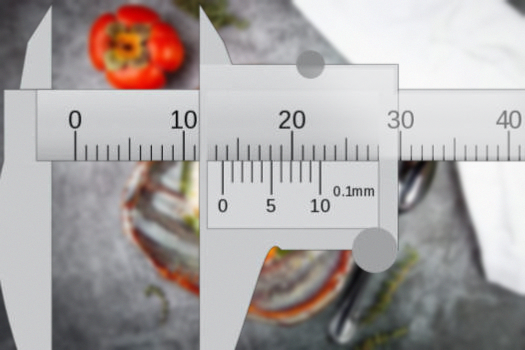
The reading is 13.6 (mm)
